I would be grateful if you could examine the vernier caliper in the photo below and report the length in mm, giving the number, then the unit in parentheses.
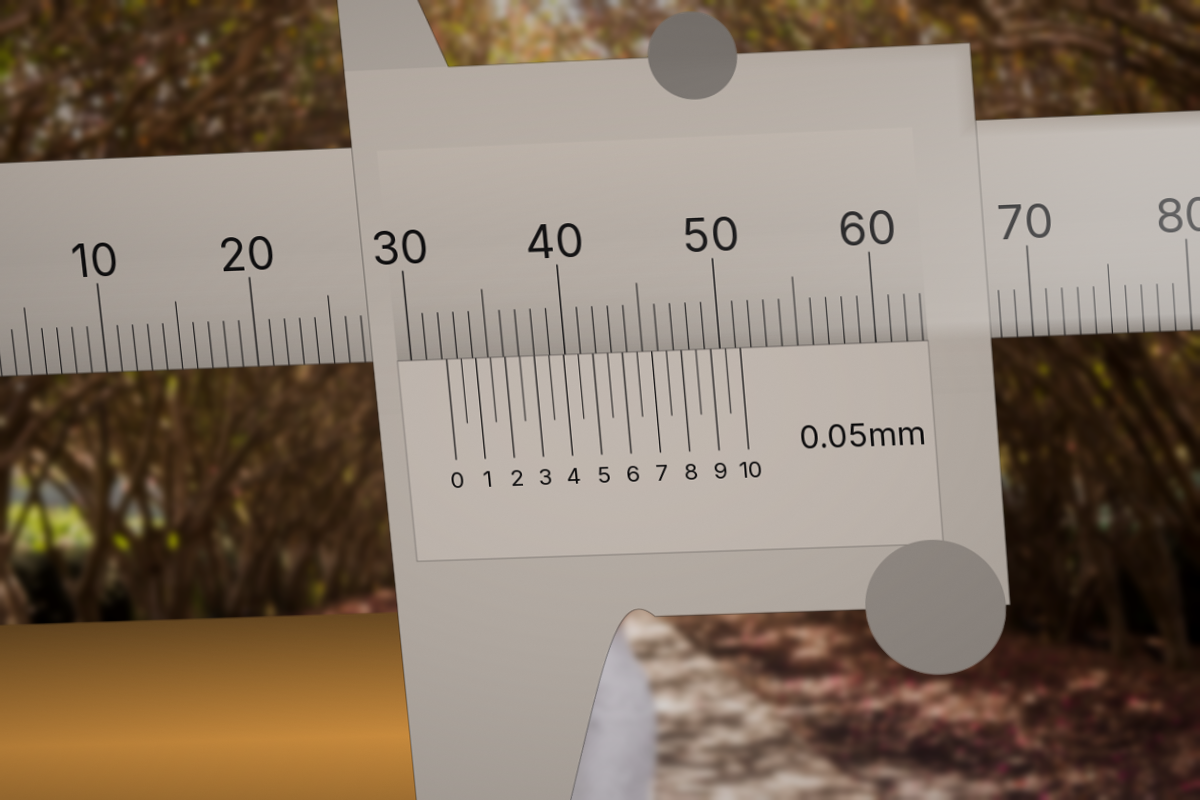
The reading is 32.3 (mm)
